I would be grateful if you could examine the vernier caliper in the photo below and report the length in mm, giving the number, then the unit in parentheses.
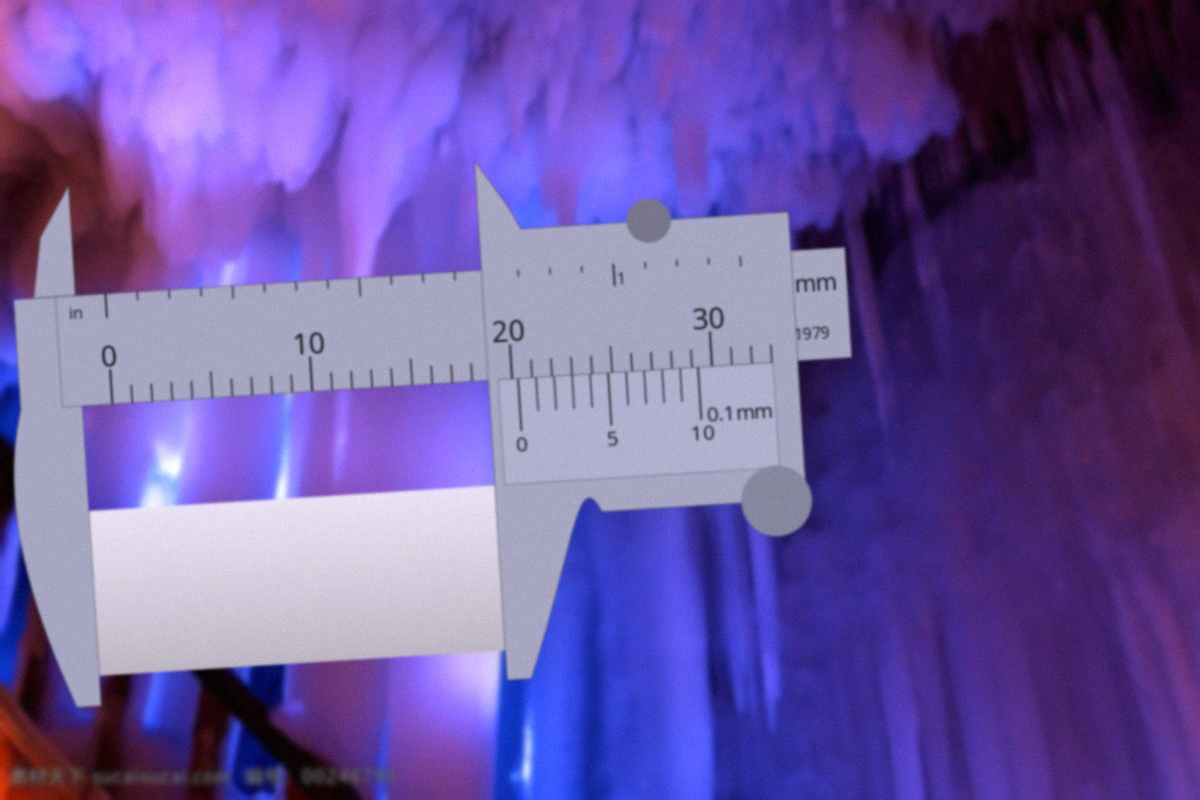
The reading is 20.3 (mm)
